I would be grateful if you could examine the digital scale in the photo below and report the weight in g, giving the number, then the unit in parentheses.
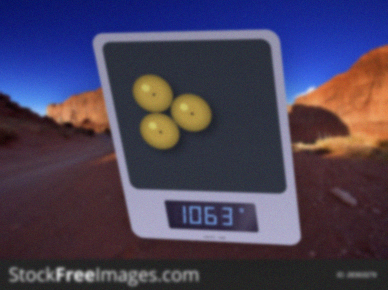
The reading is 1063 (g)
